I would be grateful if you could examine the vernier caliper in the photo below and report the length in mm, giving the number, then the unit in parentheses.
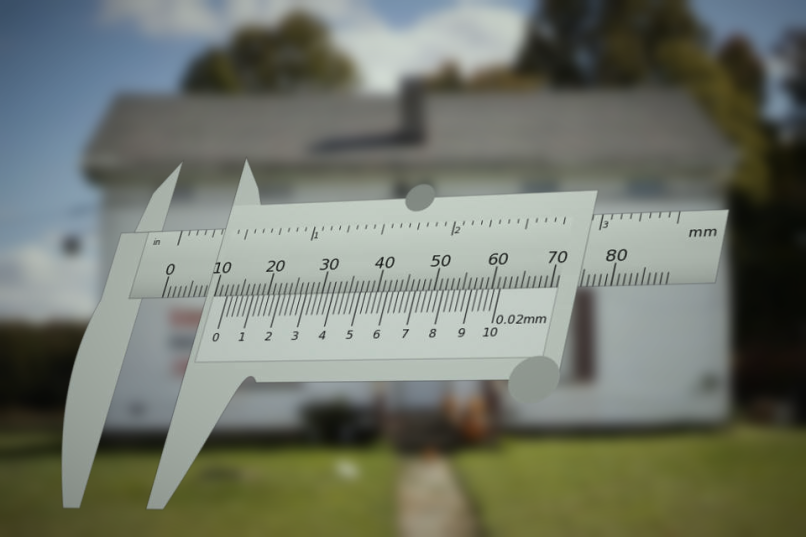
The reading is 12.4 (mm)
